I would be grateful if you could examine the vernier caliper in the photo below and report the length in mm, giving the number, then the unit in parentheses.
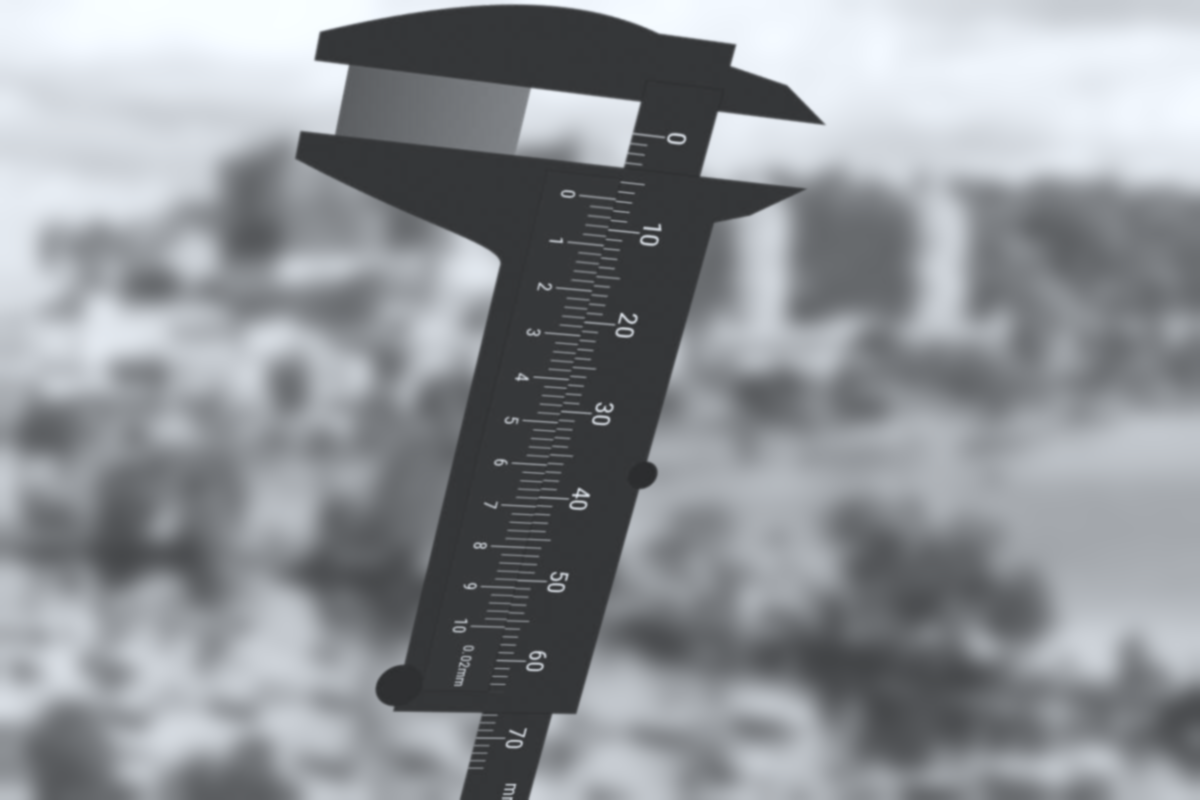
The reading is 6.8 (mm)
